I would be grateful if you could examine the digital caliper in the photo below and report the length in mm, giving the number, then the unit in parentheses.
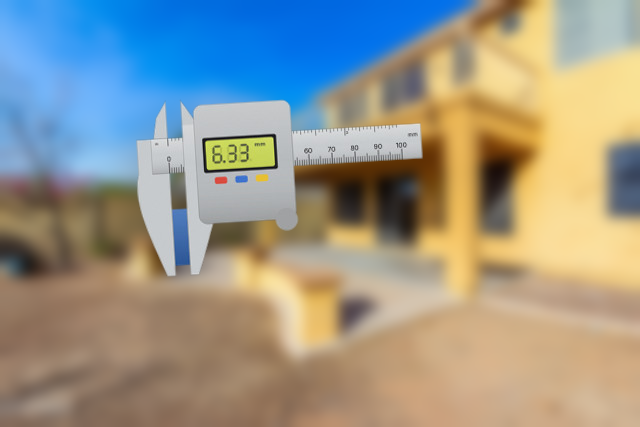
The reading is 6.33 (mm)
